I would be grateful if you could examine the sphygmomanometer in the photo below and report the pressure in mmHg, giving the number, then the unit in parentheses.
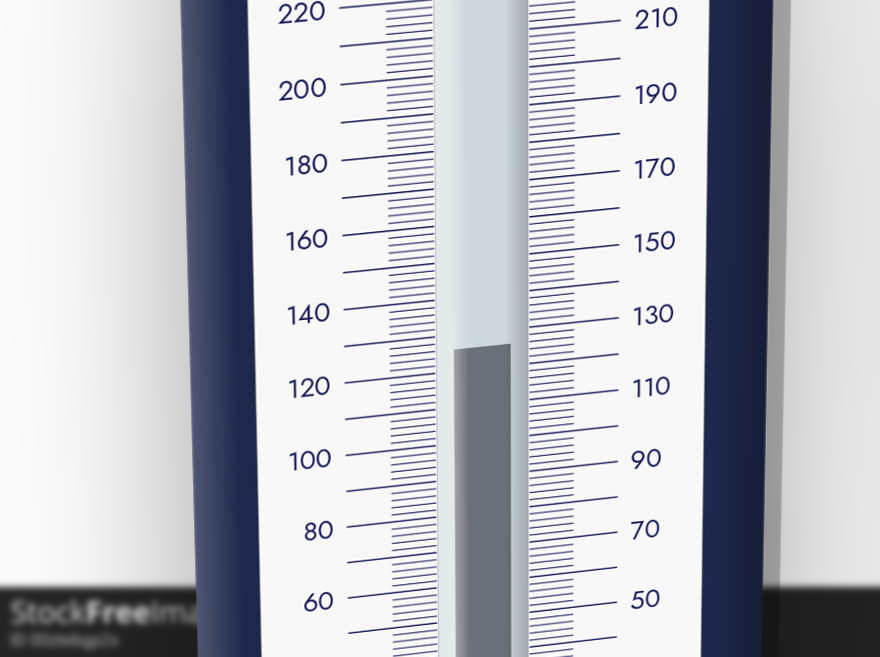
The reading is 126 (mmHg)
